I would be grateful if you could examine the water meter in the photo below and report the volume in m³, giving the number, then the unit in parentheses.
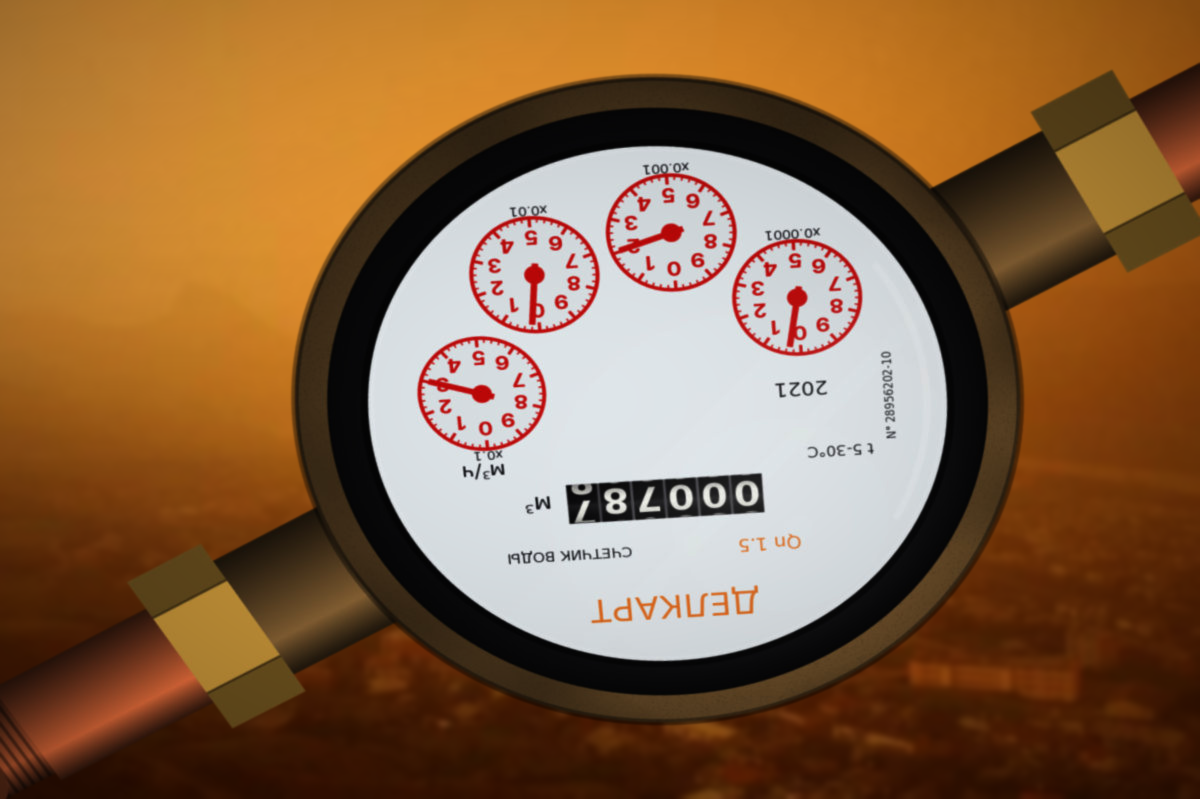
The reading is 787.3020 (m³)
